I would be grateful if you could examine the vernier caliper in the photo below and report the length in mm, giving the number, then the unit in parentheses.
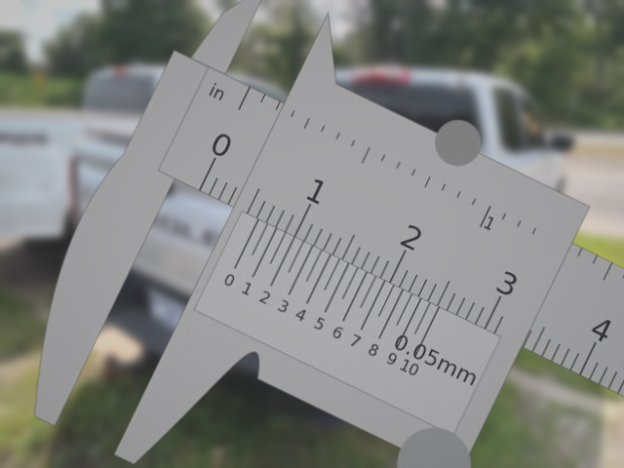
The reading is 6.2 (mm)
